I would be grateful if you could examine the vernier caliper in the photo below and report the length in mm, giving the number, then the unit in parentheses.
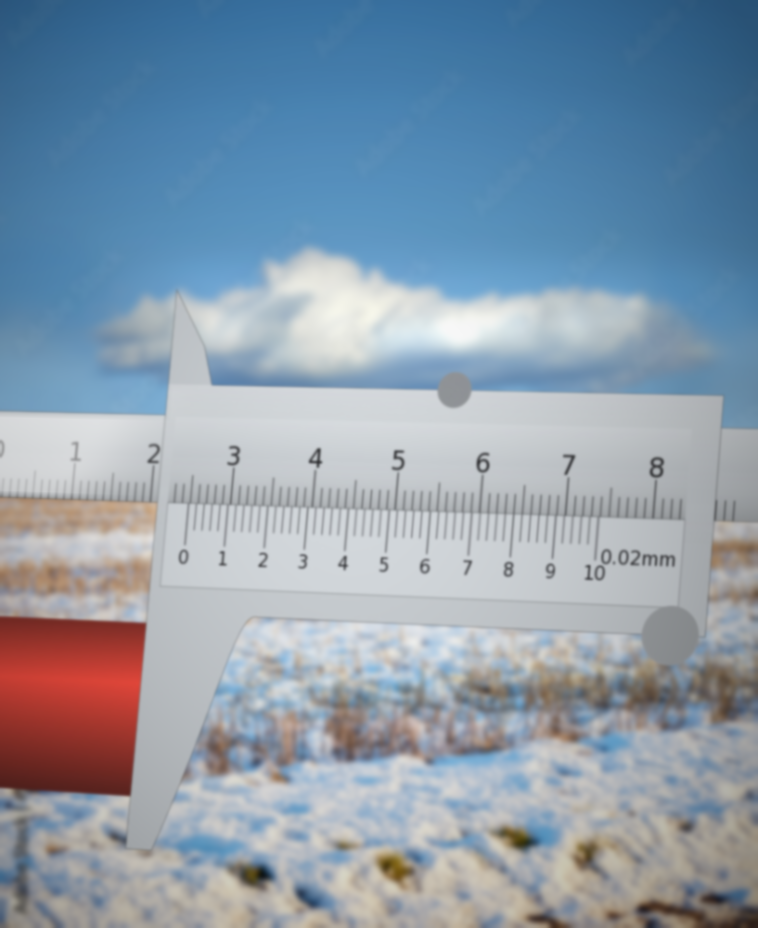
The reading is 24.8 (mm)
